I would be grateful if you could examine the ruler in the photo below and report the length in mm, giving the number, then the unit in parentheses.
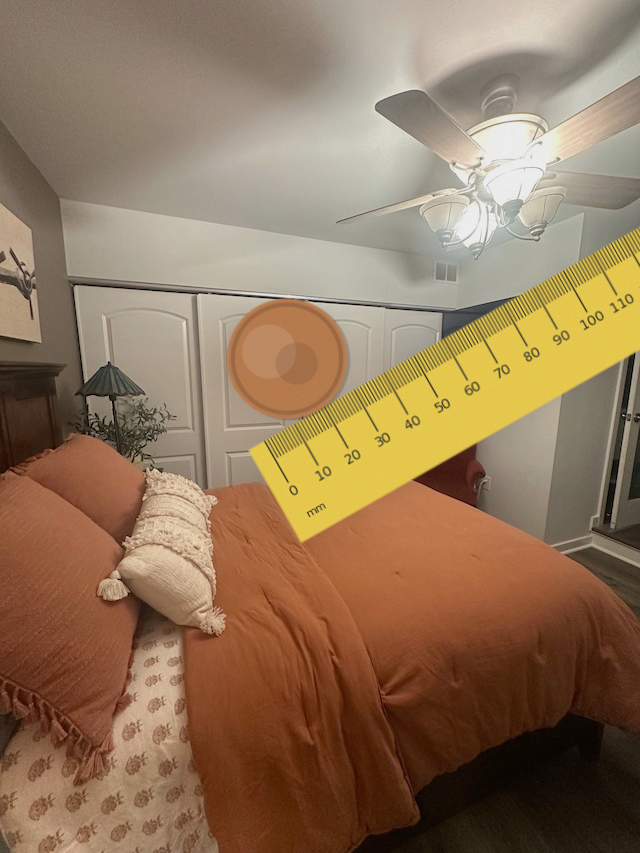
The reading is 35 (mm)
